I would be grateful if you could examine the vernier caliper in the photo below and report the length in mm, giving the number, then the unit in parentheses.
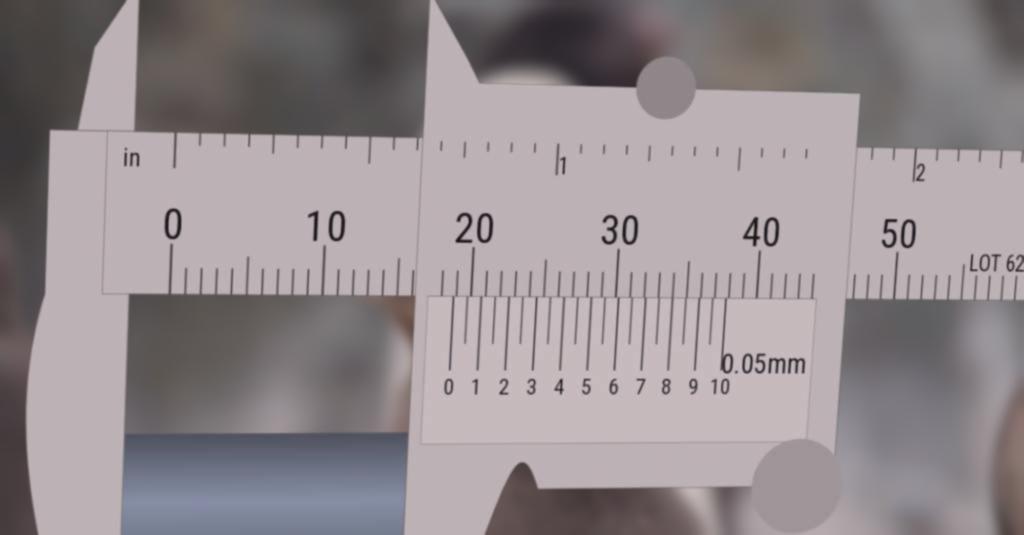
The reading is 18.8 (mm)
